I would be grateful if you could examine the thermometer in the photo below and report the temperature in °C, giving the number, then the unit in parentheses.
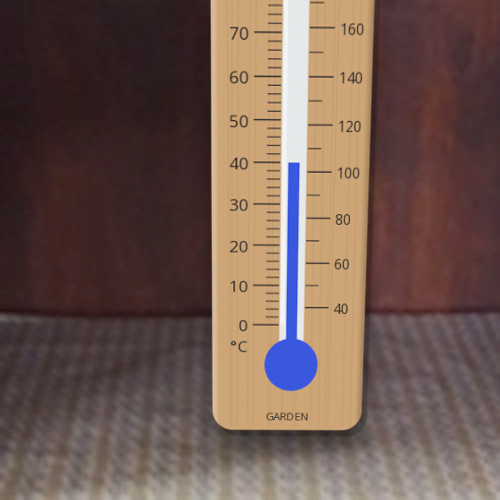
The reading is 40 (°C)
